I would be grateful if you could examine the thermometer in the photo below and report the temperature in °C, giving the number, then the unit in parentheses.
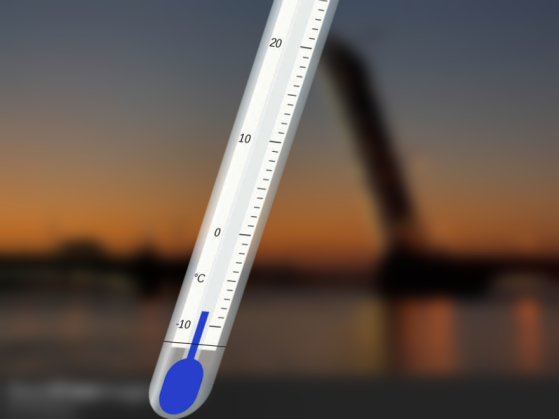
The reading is -8.5 (°C)
